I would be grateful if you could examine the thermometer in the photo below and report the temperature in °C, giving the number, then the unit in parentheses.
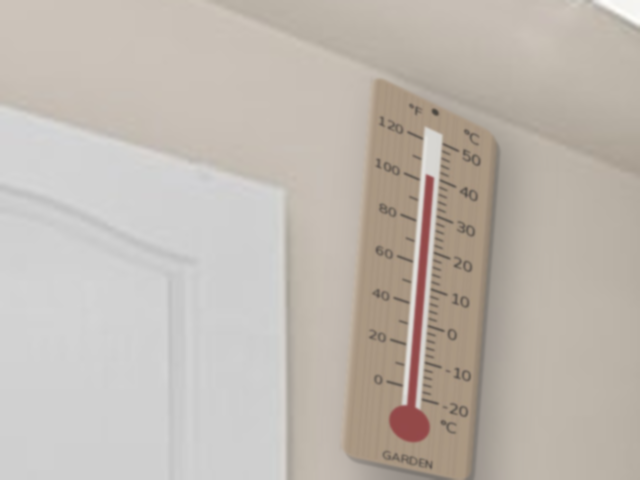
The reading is 40 (°C)
